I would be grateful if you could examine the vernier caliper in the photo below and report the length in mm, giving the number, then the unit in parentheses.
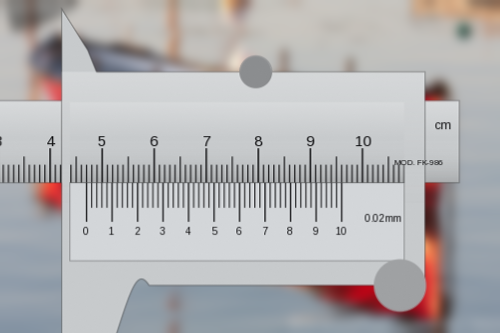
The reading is 47.0 (mm)
